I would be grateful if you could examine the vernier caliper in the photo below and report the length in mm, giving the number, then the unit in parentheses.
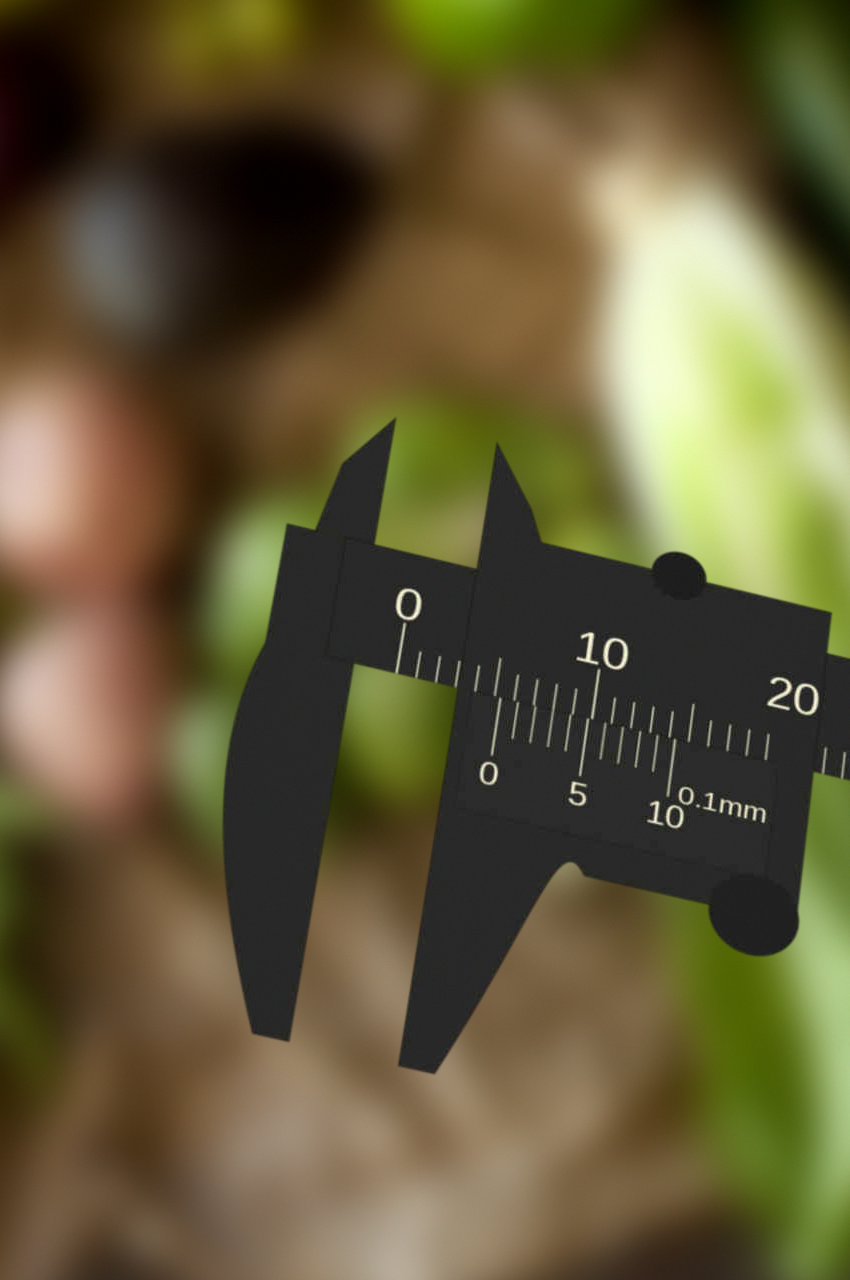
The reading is 5.3 (mm)
